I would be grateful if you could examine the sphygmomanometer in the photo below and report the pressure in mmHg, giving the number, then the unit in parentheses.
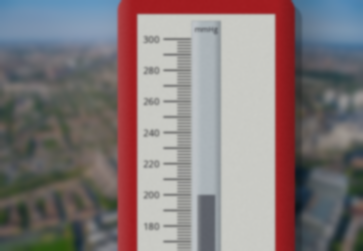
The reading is 200 (mmHg)
